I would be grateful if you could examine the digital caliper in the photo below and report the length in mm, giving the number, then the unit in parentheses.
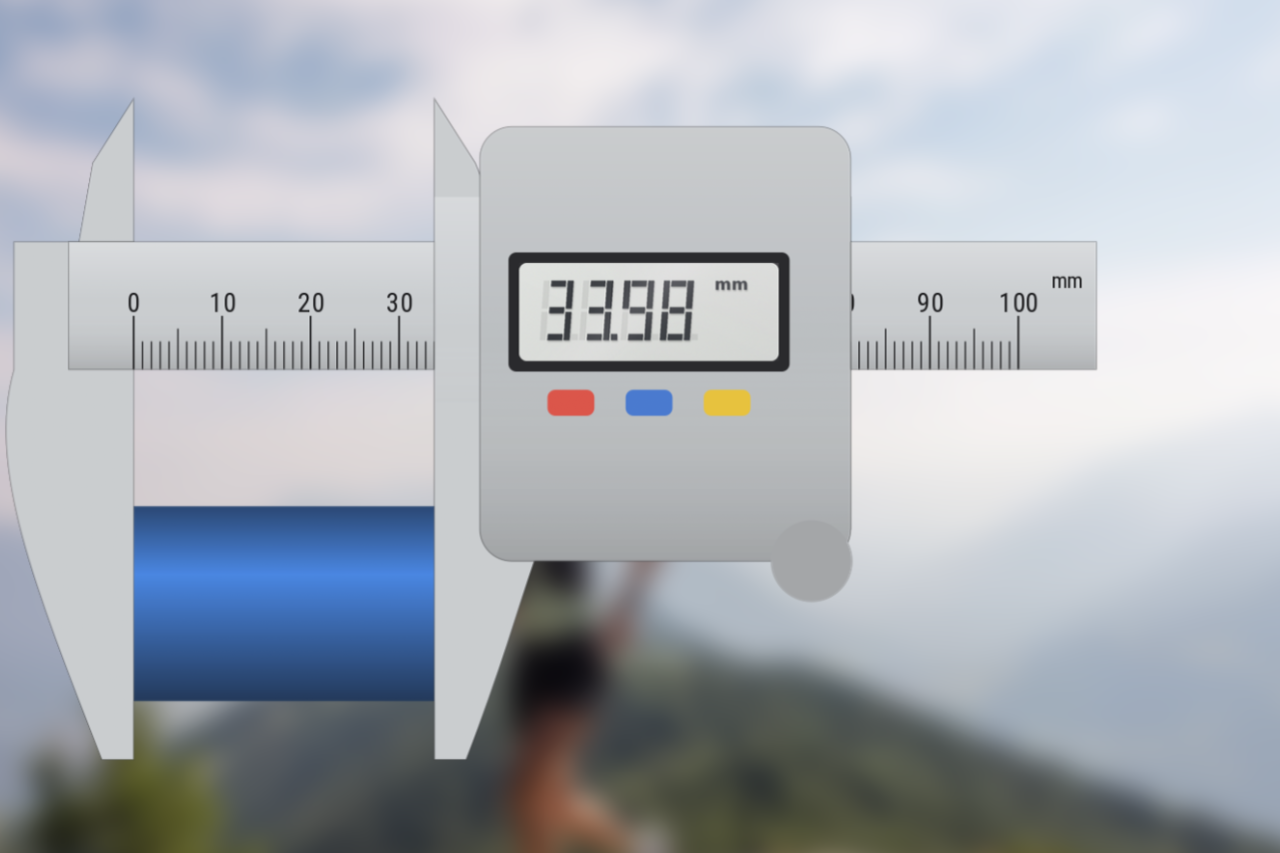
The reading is 33.98 (mm)
